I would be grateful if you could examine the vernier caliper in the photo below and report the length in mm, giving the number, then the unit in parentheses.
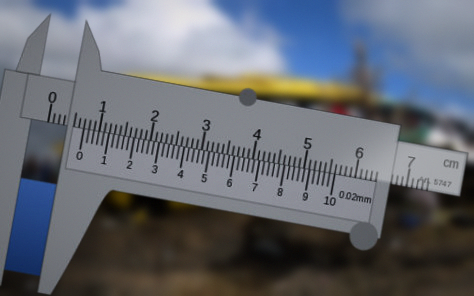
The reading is 7.0 (mm)
